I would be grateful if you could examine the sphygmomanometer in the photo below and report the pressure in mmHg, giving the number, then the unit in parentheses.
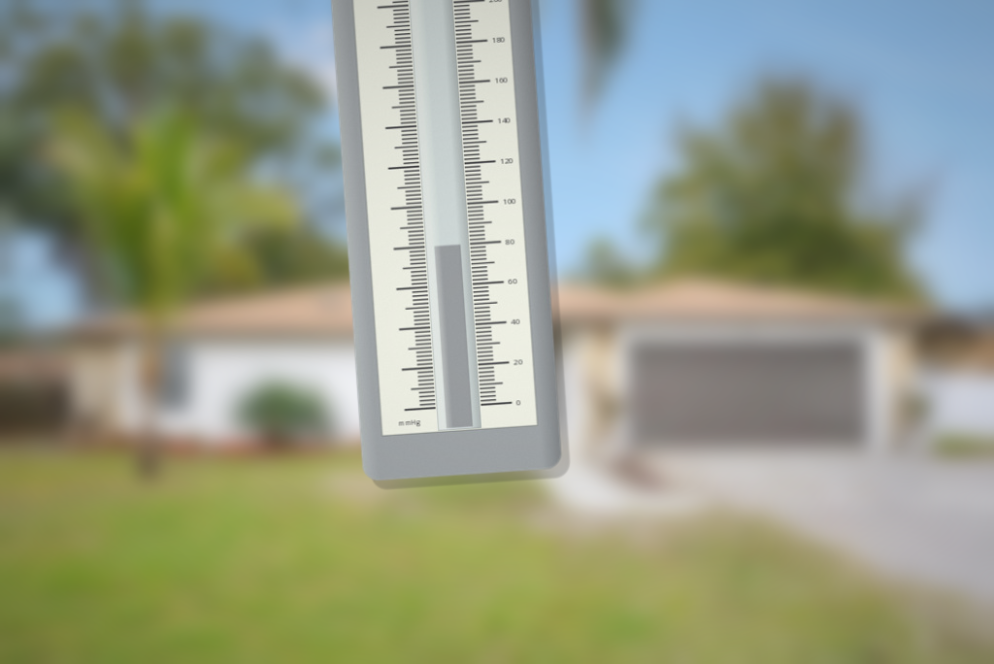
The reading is 80 (mmHg)
